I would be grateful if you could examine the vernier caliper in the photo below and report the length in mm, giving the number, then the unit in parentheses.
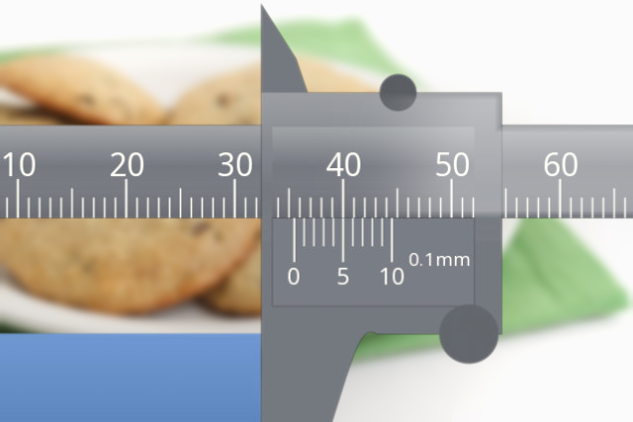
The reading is 35.5 (mm)
